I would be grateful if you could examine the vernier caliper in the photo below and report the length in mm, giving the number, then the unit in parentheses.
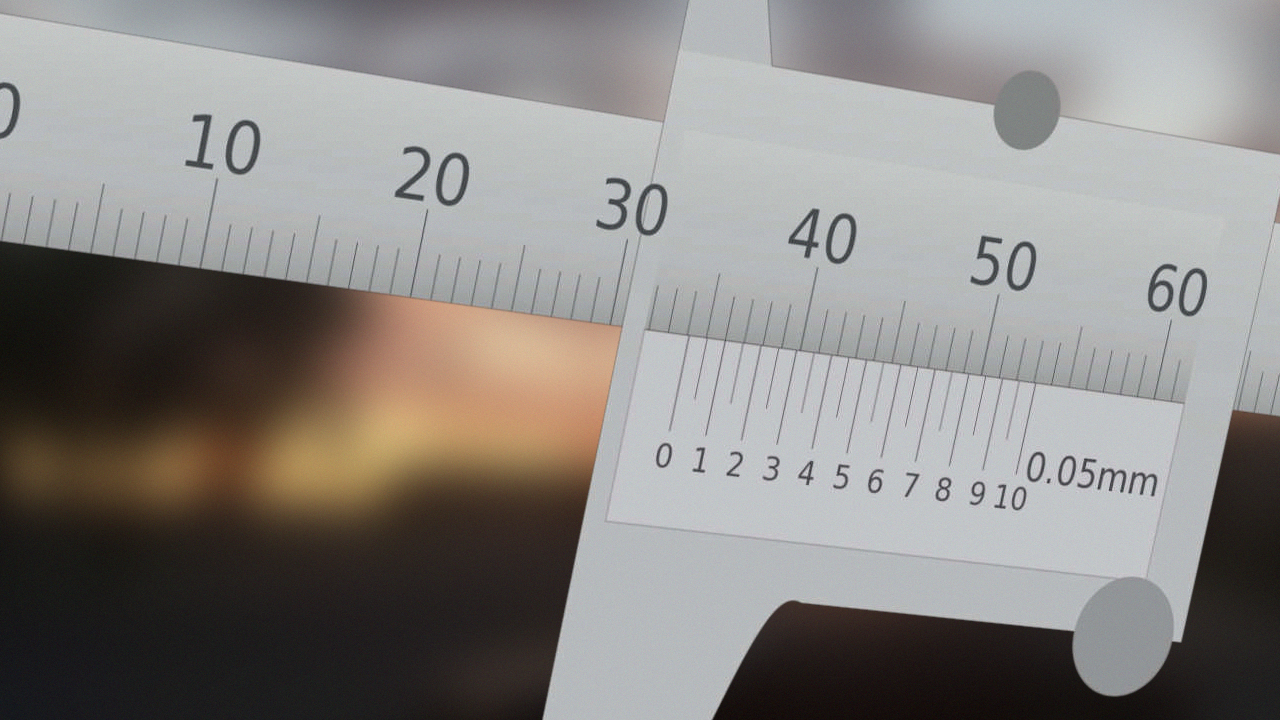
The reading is 34.1 (mm)
